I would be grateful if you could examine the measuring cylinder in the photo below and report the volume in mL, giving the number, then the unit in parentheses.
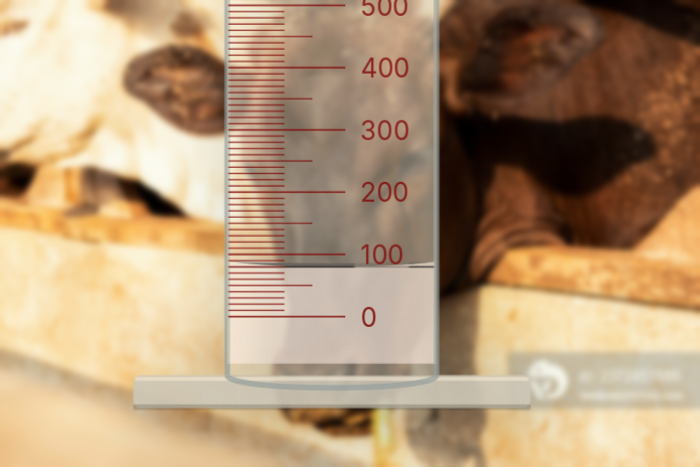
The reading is 80 (mL)
